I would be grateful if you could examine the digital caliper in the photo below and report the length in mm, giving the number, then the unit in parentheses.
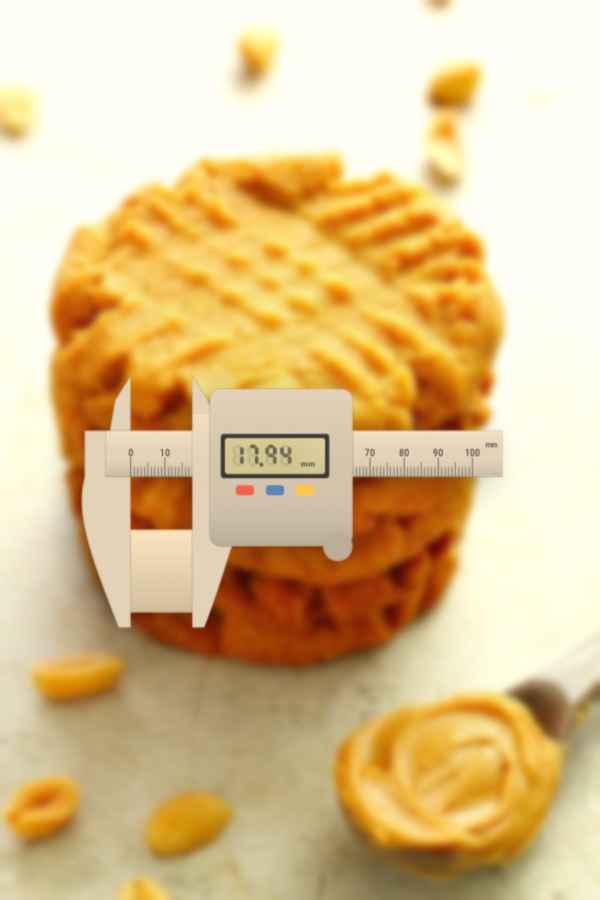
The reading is 17.94 (mm)
